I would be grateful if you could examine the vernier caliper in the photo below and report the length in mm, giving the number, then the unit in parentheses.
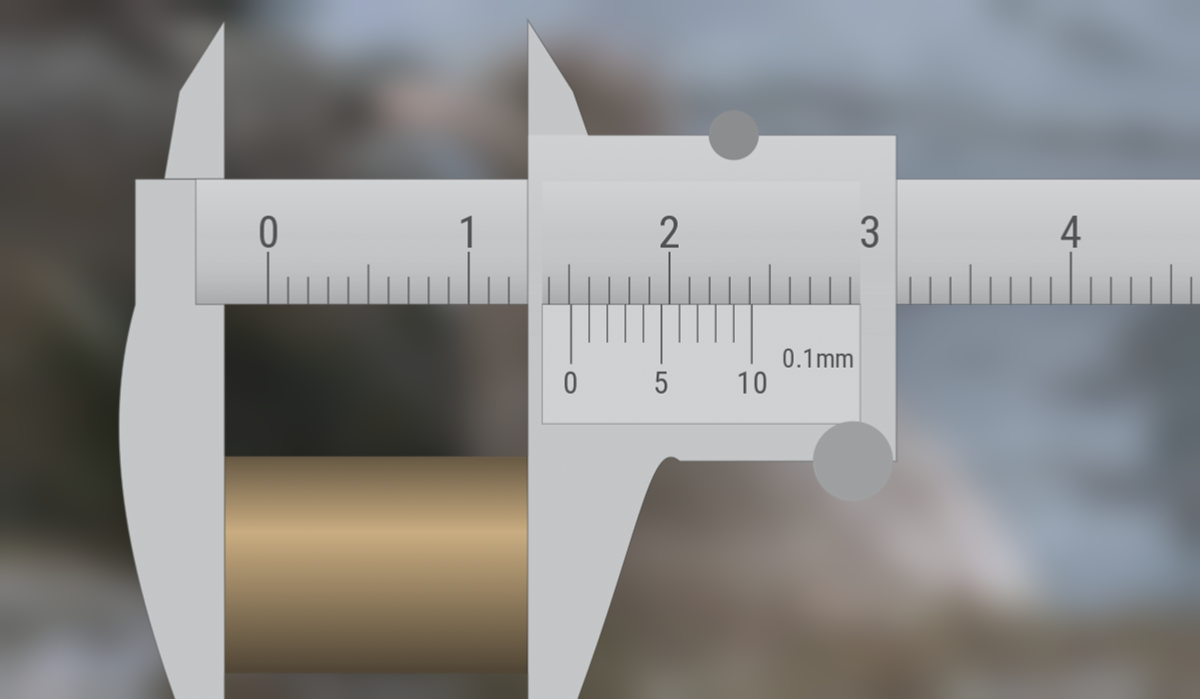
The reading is 15.1 (mm)
